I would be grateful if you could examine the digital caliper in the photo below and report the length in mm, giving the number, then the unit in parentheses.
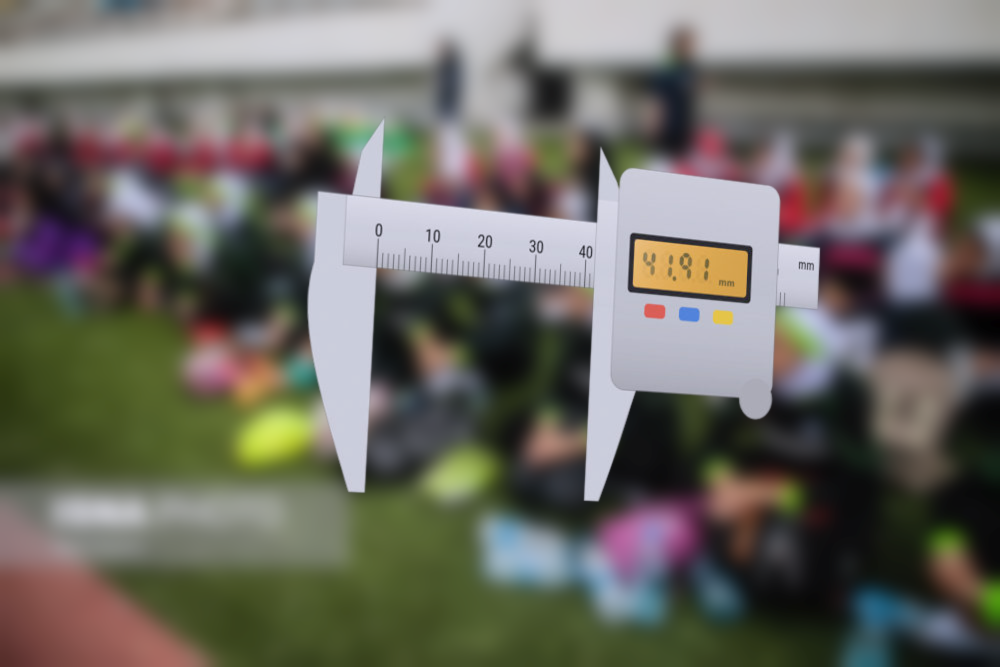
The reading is 41.91 (mm)
